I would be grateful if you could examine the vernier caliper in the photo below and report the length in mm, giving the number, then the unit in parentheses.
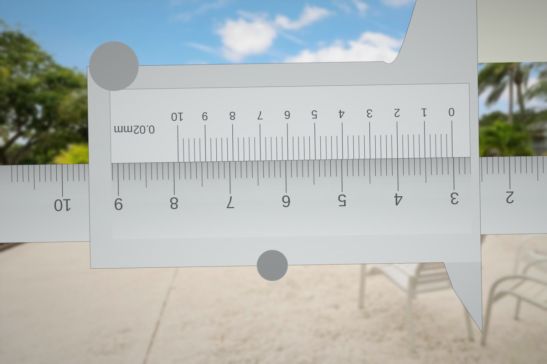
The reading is 30.2 (mm)
